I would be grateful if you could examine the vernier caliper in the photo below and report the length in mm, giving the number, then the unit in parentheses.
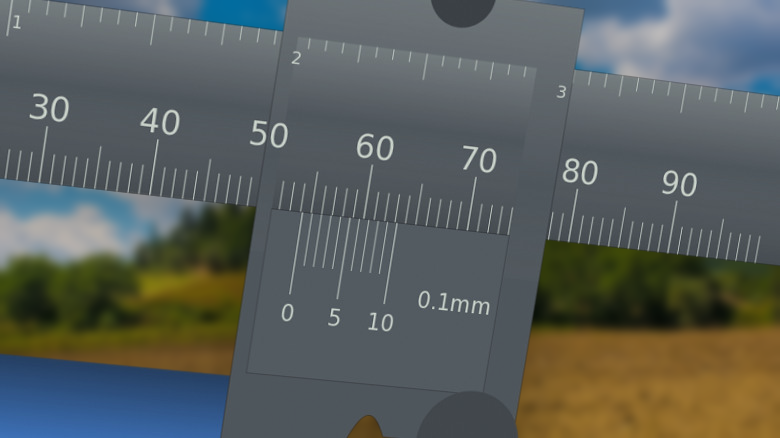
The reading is 54.2 (mm)
